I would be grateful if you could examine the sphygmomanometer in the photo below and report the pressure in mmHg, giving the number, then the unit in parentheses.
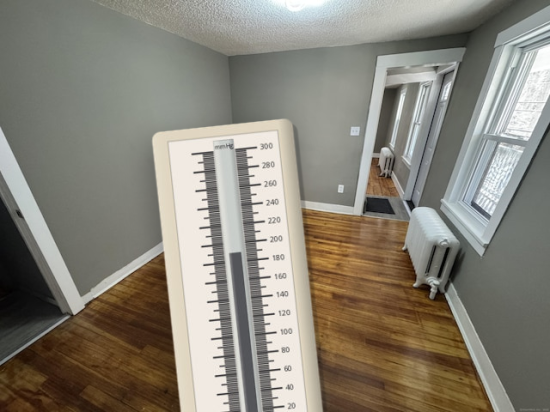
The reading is 190 (mmHg)
